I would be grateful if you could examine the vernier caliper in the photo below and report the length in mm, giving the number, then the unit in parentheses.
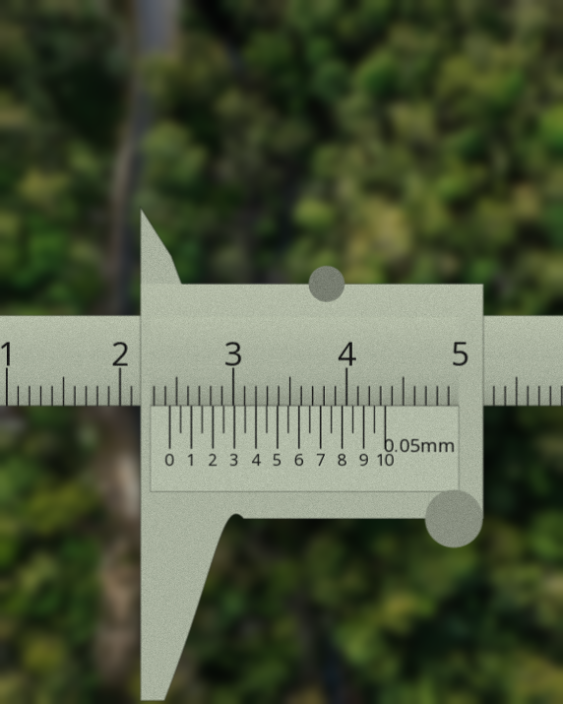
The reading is 24.4 (mm)
